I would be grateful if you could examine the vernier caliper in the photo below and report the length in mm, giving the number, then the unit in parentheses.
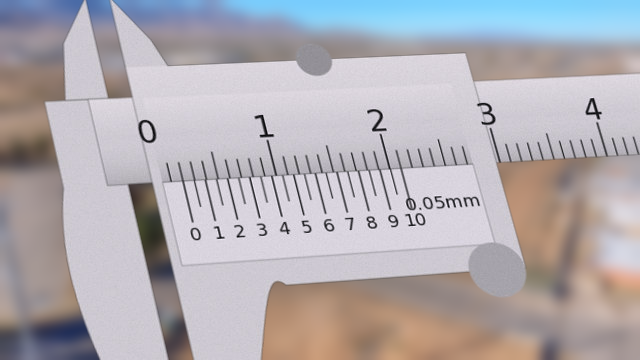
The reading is 2.0 (mm)
